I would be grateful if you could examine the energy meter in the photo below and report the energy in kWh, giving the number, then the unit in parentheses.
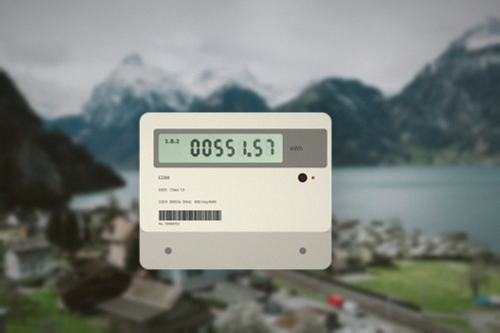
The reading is 551.57 (kWh)
